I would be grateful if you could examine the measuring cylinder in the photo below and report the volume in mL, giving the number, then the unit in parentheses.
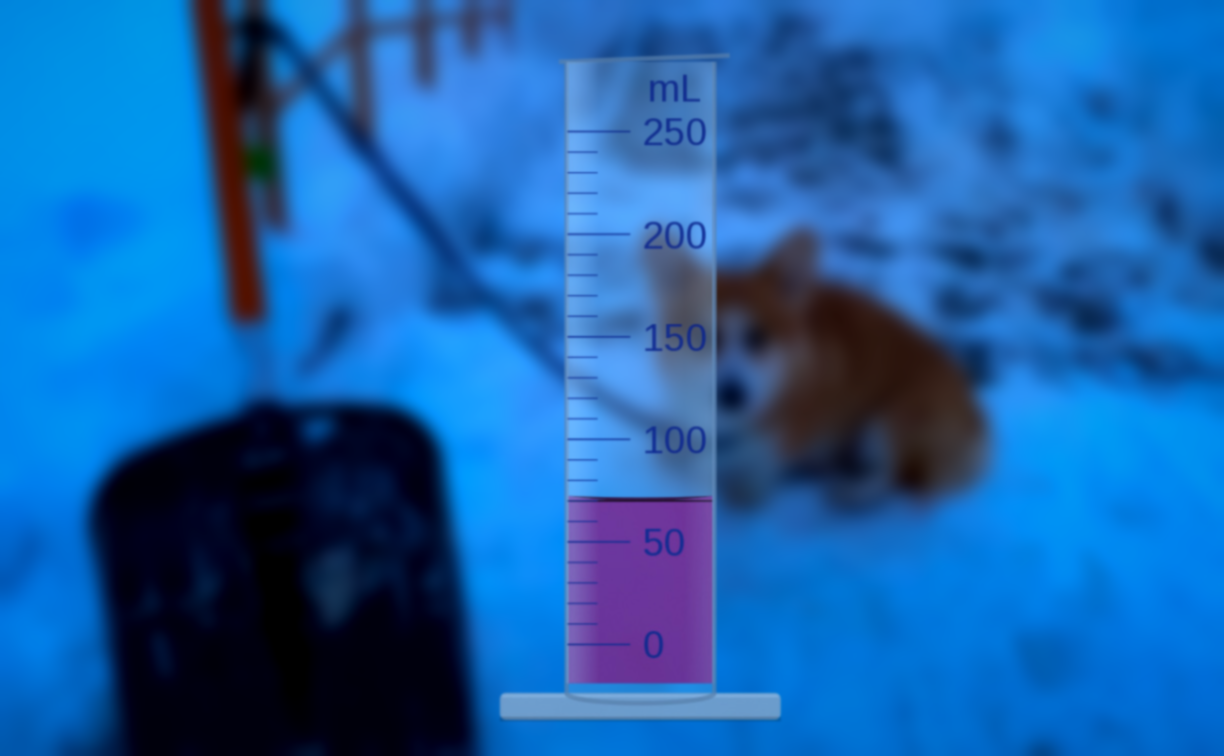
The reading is 70 (mL)
